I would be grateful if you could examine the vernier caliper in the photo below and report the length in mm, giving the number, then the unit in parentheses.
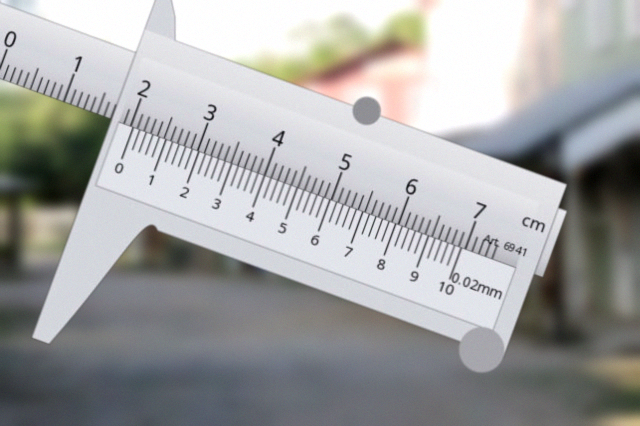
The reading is 20.4 (mm)
